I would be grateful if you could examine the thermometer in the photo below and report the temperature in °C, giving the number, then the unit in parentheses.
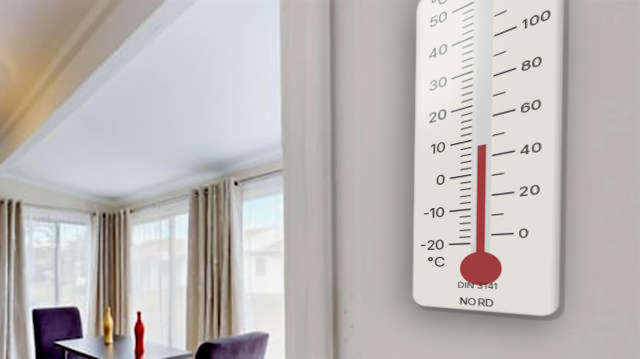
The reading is 8 (°C)
